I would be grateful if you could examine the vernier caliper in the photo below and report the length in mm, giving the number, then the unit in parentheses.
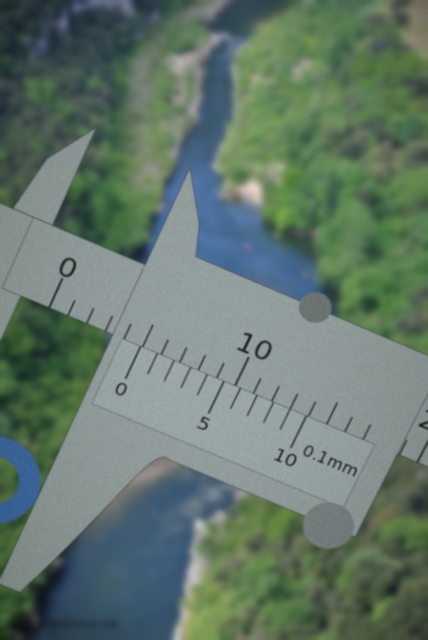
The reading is 4.9 (mm)
